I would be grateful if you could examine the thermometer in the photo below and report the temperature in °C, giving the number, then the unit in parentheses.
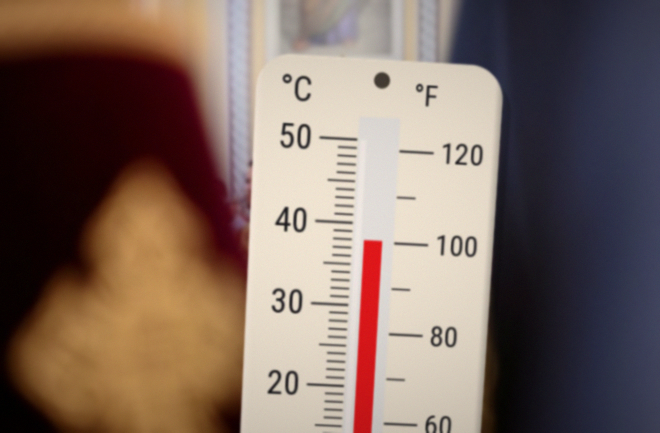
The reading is 38 (°C)
